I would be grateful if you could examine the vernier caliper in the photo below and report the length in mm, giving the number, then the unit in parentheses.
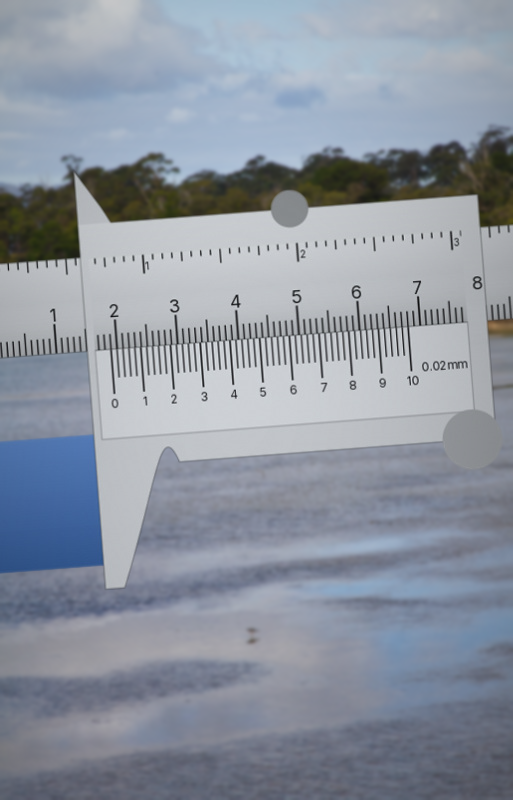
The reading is 19.0 (mm)
